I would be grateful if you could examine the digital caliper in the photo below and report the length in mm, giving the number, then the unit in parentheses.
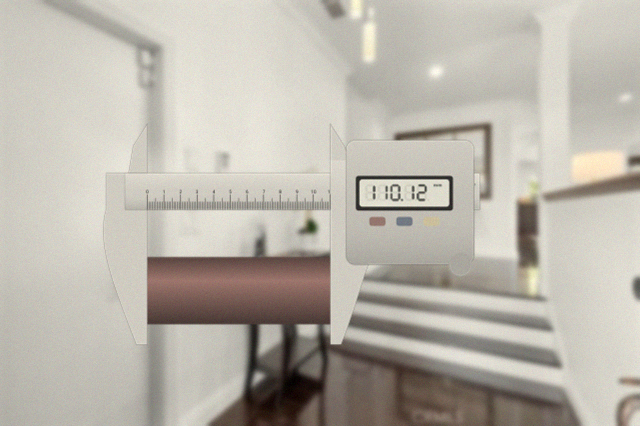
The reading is 110.12 (mm)
